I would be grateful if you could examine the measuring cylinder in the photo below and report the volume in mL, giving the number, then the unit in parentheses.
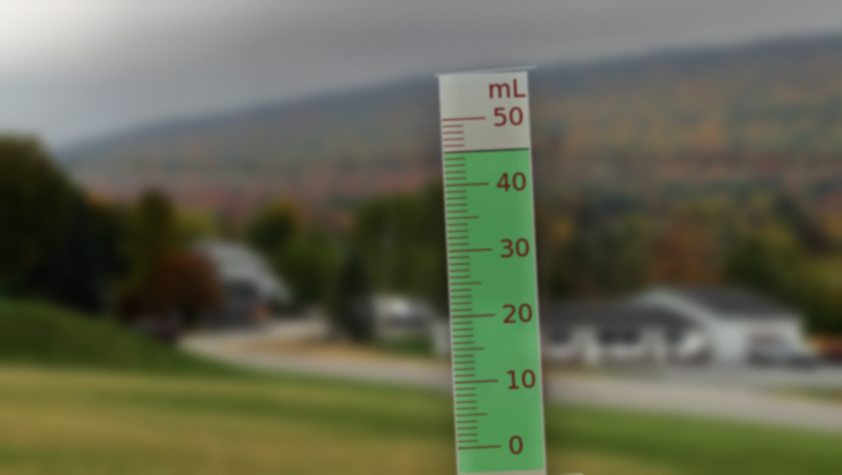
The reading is 45 (mL)
